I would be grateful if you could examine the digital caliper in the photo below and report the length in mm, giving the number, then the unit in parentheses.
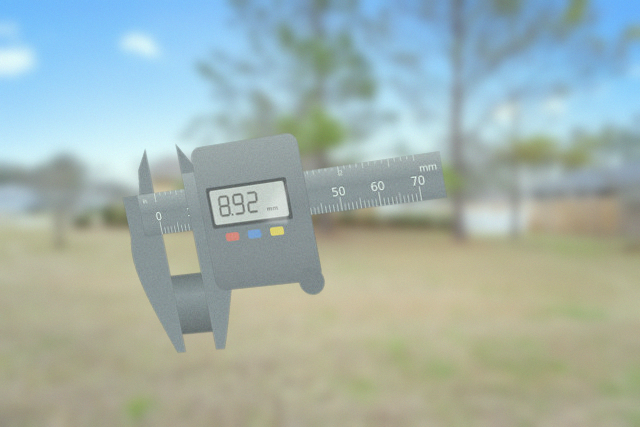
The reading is 8.92 (mm)
